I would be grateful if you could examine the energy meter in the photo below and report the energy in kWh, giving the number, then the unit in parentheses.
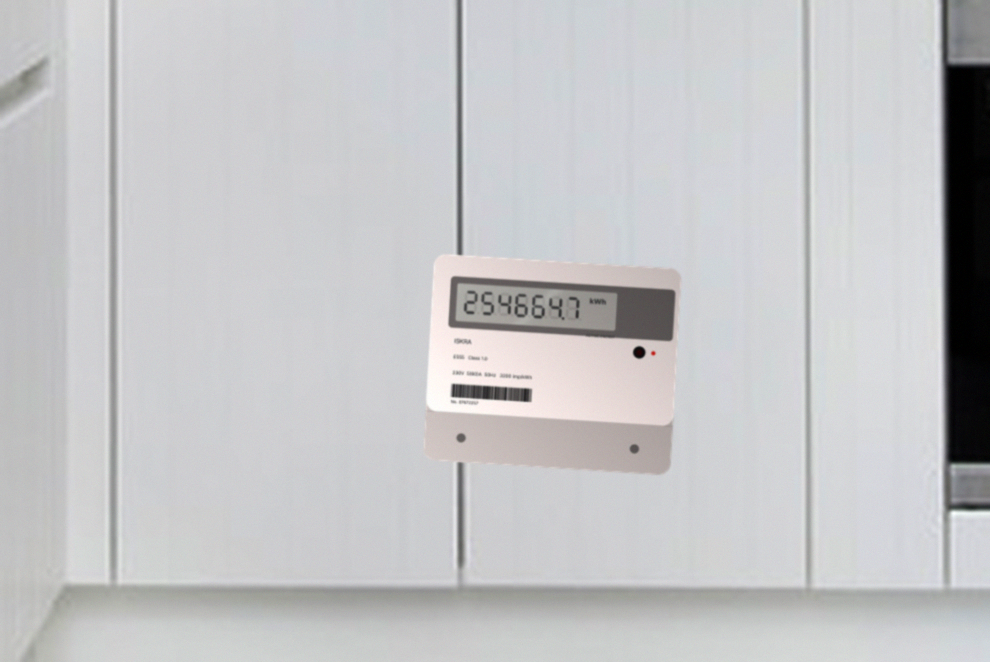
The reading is 254664.7 (kWh)
